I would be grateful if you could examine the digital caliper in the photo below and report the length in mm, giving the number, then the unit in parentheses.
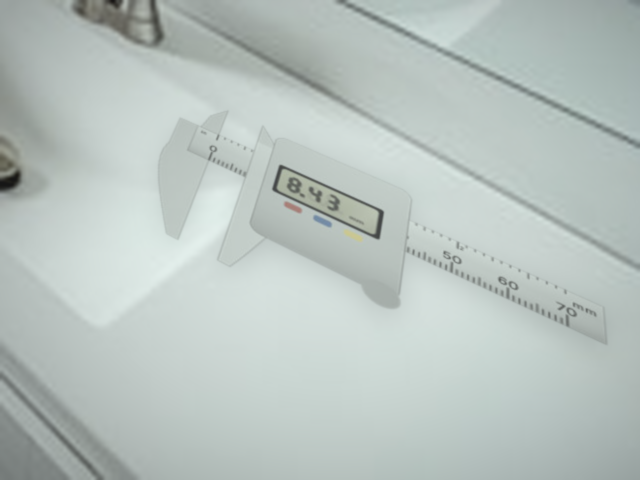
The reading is 8.43 (mm)
